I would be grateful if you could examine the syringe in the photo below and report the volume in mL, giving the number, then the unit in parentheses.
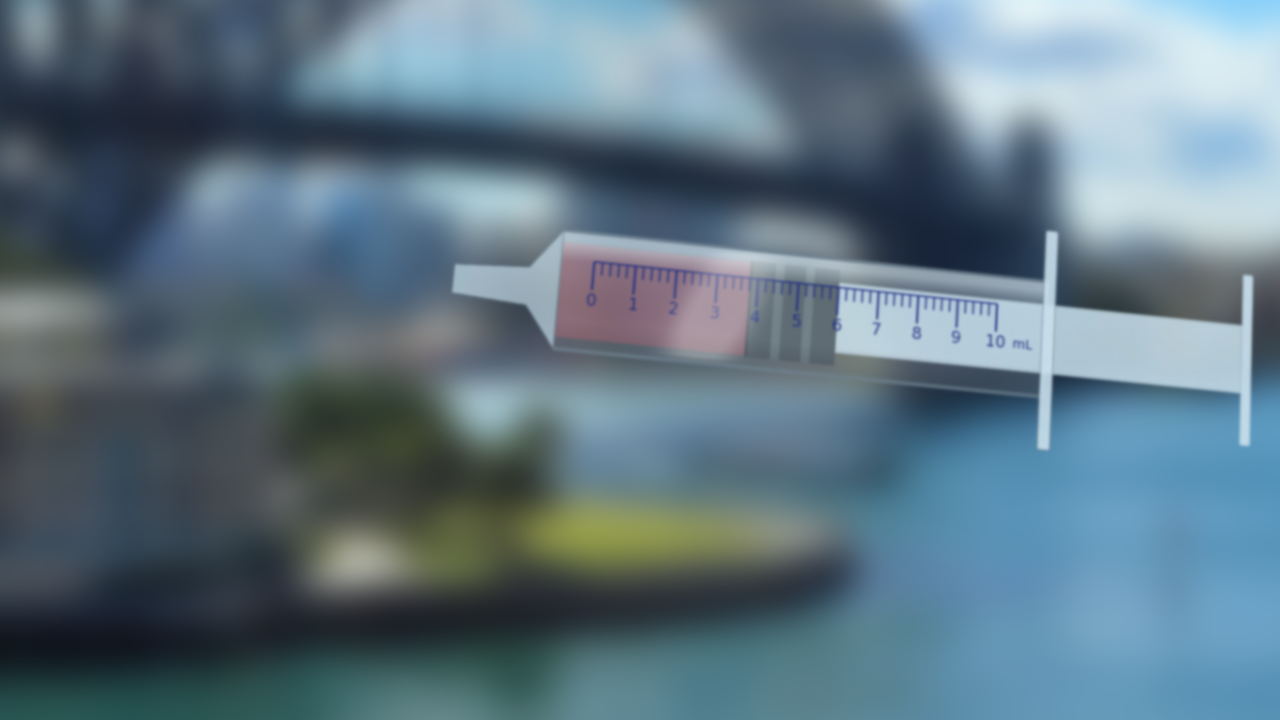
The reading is 3.8 (mL)
